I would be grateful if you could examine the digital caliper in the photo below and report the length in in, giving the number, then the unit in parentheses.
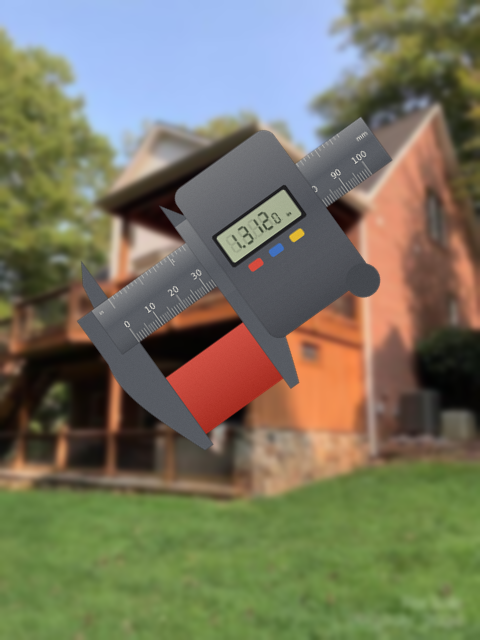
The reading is 1.3120 (in)
